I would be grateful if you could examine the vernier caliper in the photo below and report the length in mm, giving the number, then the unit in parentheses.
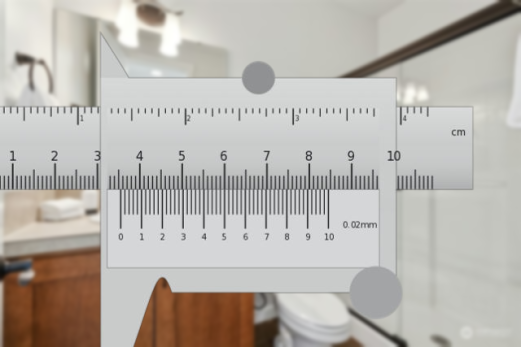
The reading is 35.5 (mm)
